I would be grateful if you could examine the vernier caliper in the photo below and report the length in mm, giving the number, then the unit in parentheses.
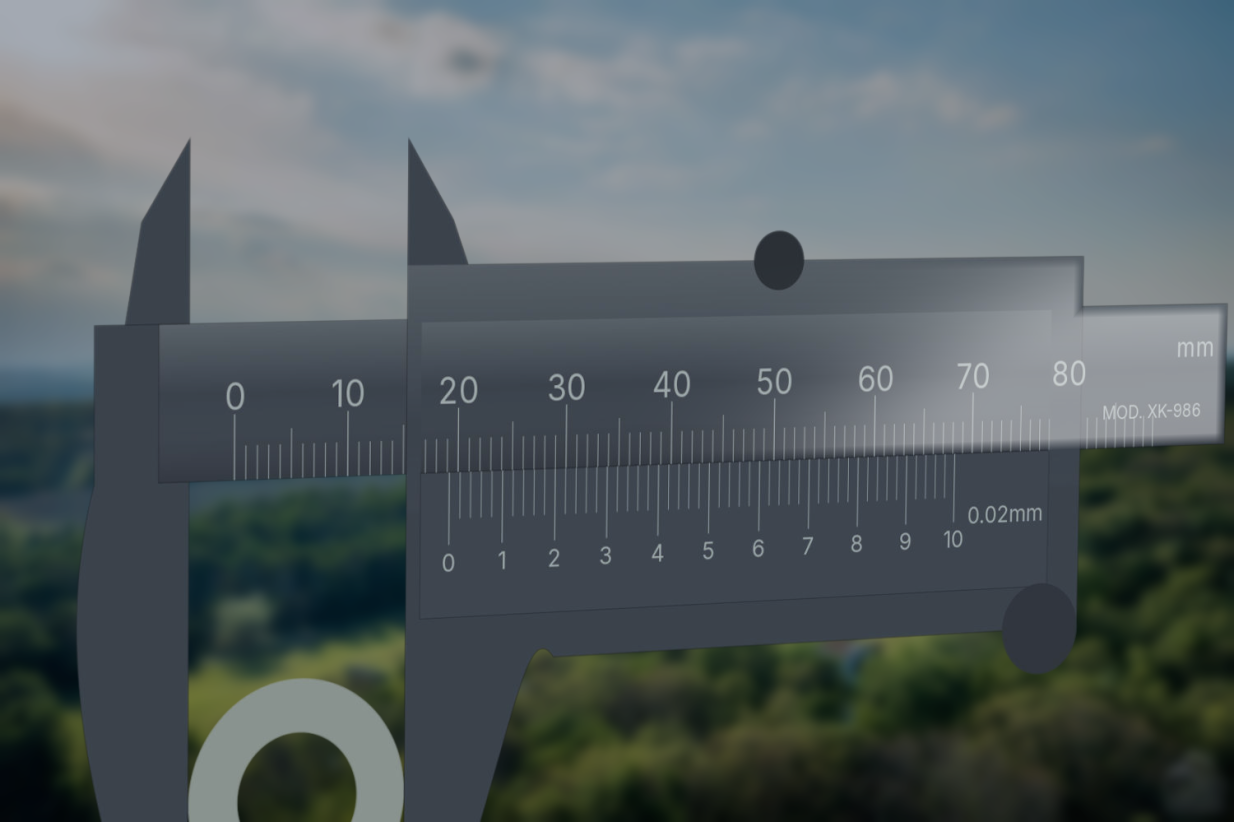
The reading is 19.2 (mm)
